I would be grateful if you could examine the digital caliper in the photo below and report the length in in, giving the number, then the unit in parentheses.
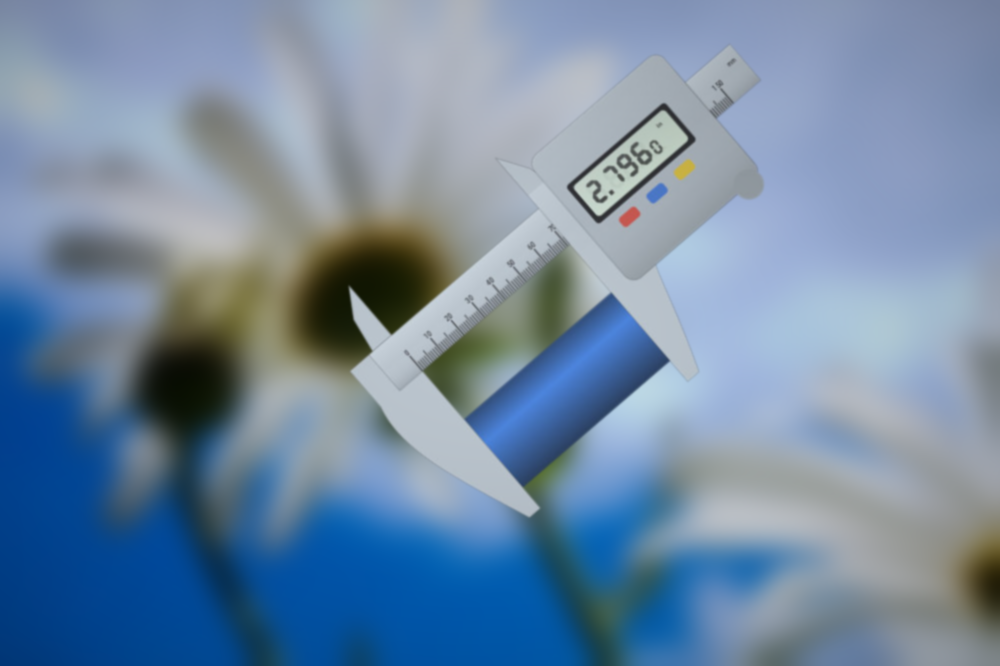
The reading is 2.7960 (in)
